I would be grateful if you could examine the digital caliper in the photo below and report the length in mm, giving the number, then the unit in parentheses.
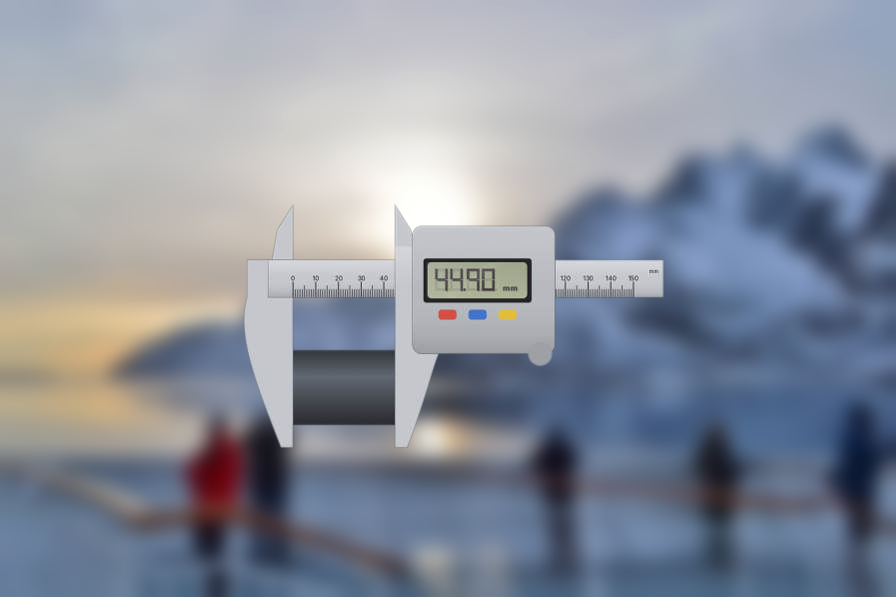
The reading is 44.90 (mm)
